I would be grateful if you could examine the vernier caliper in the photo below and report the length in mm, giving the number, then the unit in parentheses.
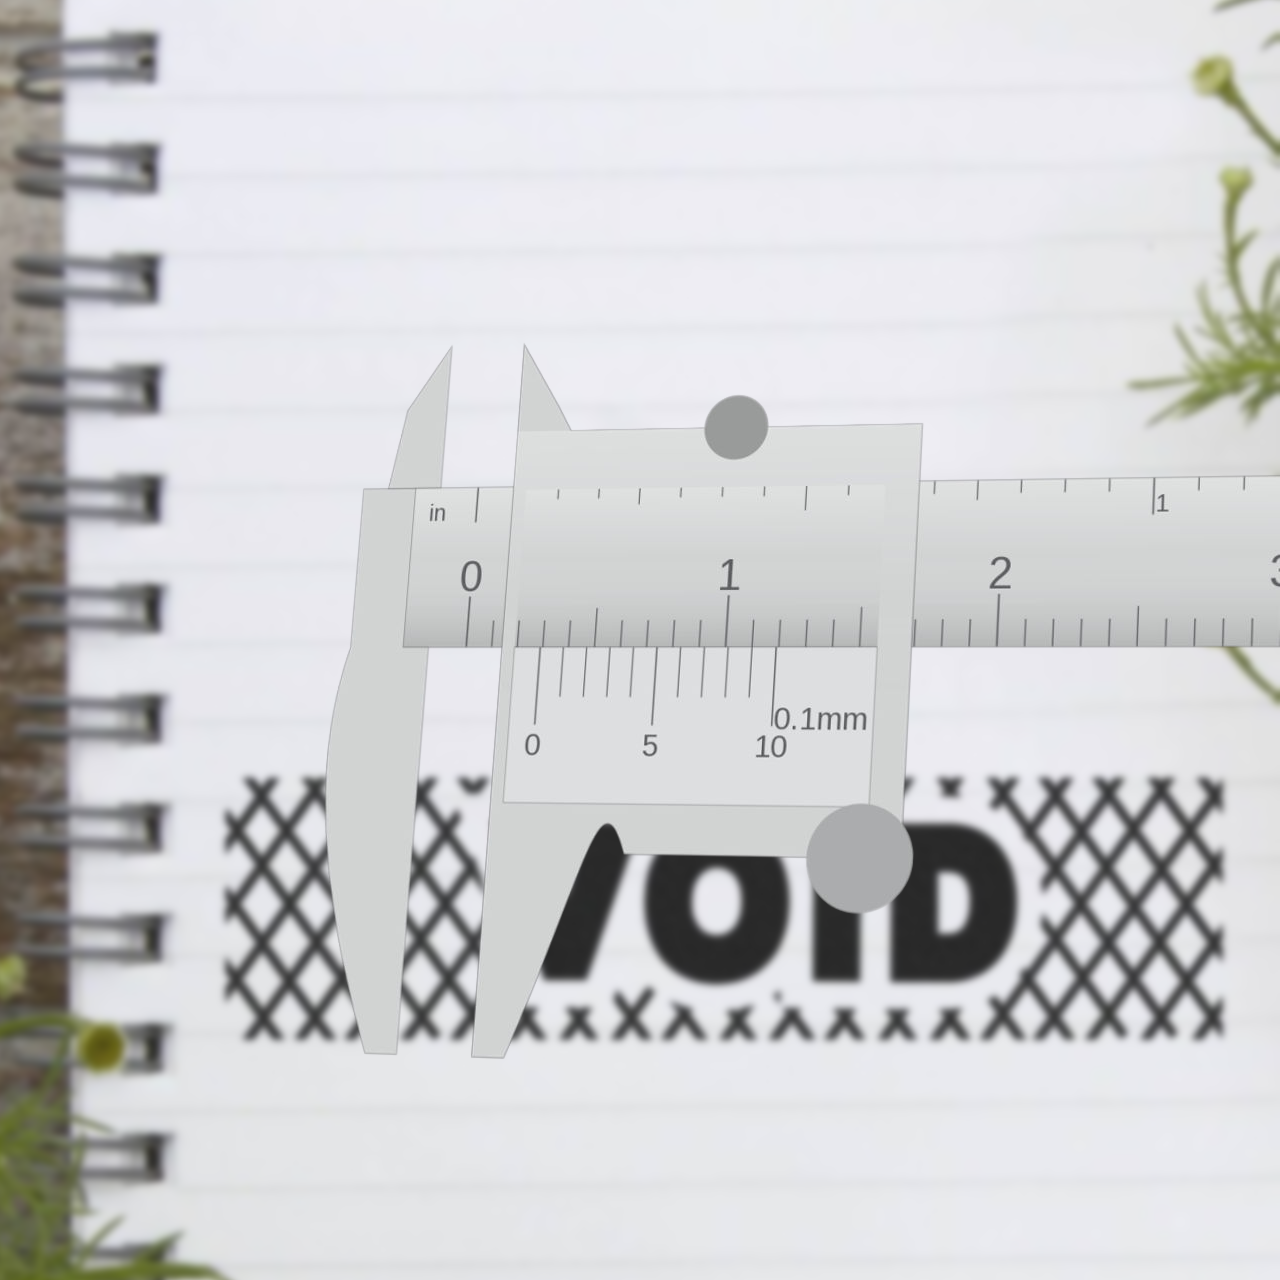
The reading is 2.9 (mm)
